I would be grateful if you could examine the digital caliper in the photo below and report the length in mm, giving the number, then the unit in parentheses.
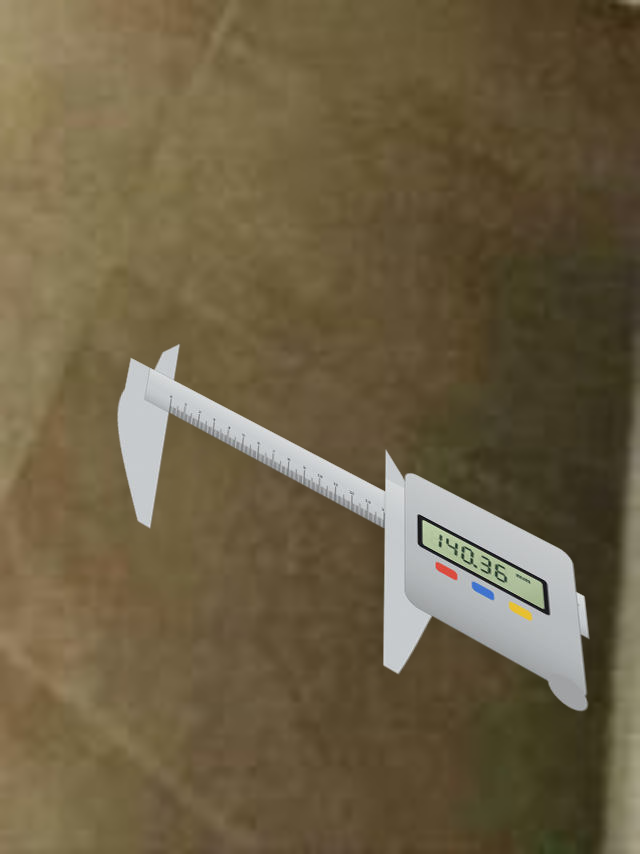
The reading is 140.36 (mm)
